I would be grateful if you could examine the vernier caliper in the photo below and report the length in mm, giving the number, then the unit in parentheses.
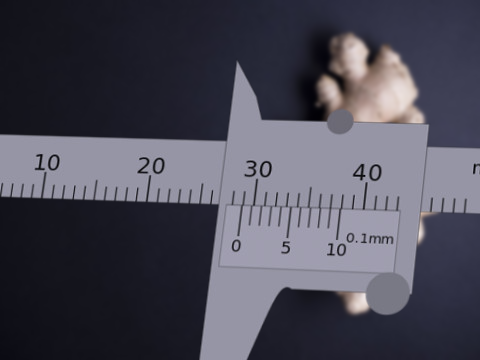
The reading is 28.9 (mm)
